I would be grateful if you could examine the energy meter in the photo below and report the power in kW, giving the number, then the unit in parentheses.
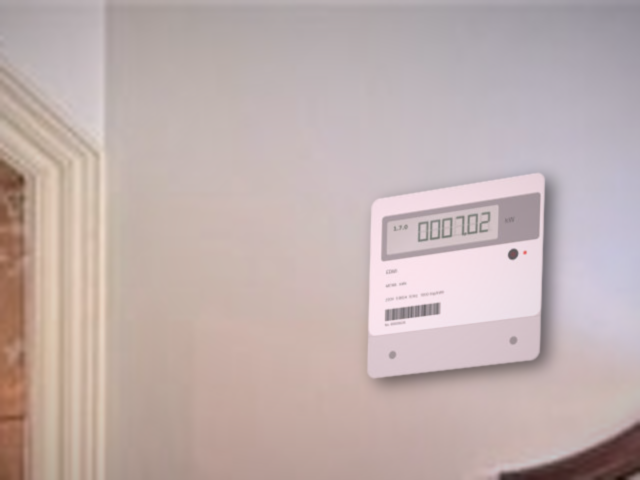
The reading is 7.02 (kW)
